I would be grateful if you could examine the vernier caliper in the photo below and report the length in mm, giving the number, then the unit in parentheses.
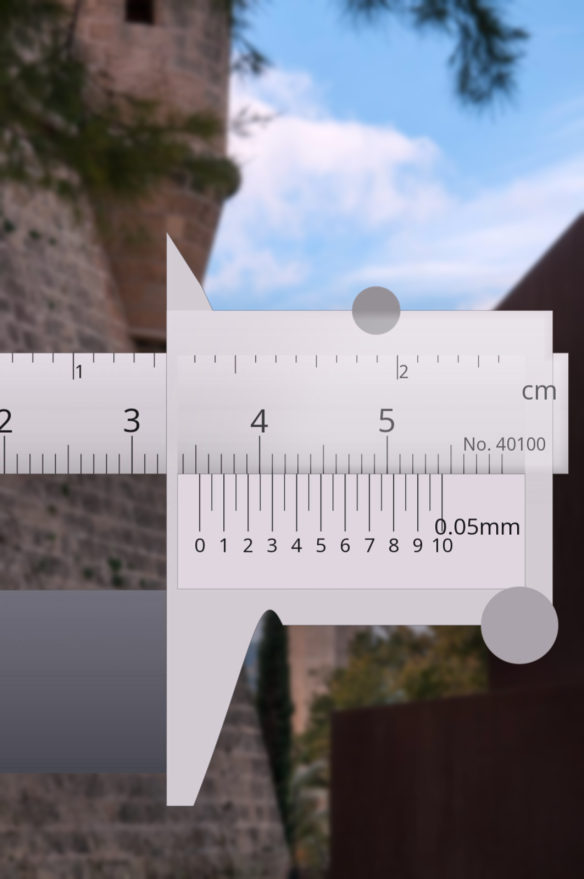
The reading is 35.3 (mm)
